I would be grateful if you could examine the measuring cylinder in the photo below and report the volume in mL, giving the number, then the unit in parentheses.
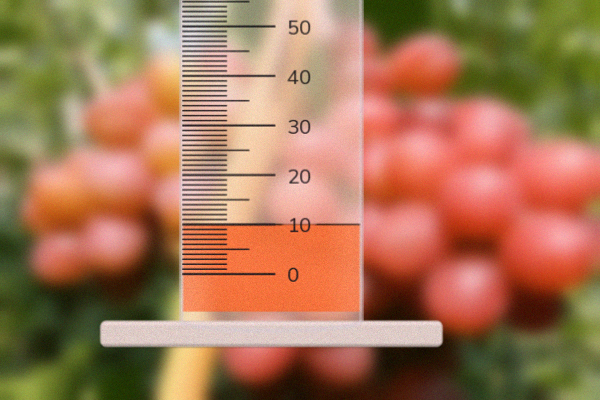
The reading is 10 (mL)
